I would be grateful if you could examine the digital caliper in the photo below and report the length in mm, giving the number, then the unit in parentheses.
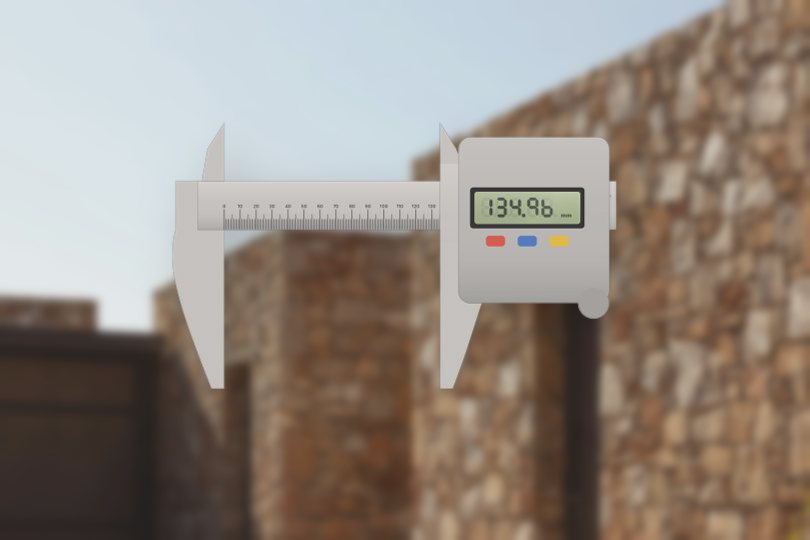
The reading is 134.96 (mm)
